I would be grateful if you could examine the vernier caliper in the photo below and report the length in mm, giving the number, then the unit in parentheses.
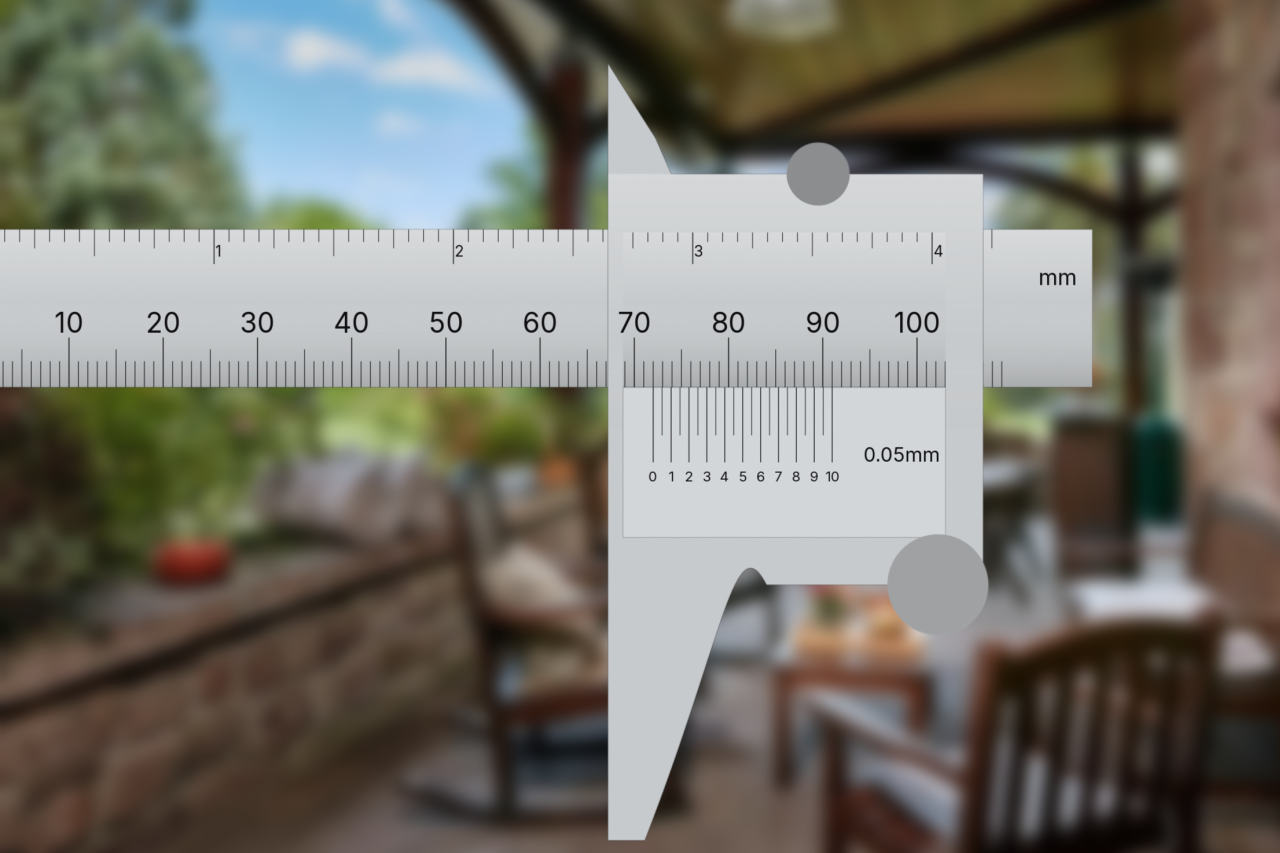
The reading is 72.0 (mm)
